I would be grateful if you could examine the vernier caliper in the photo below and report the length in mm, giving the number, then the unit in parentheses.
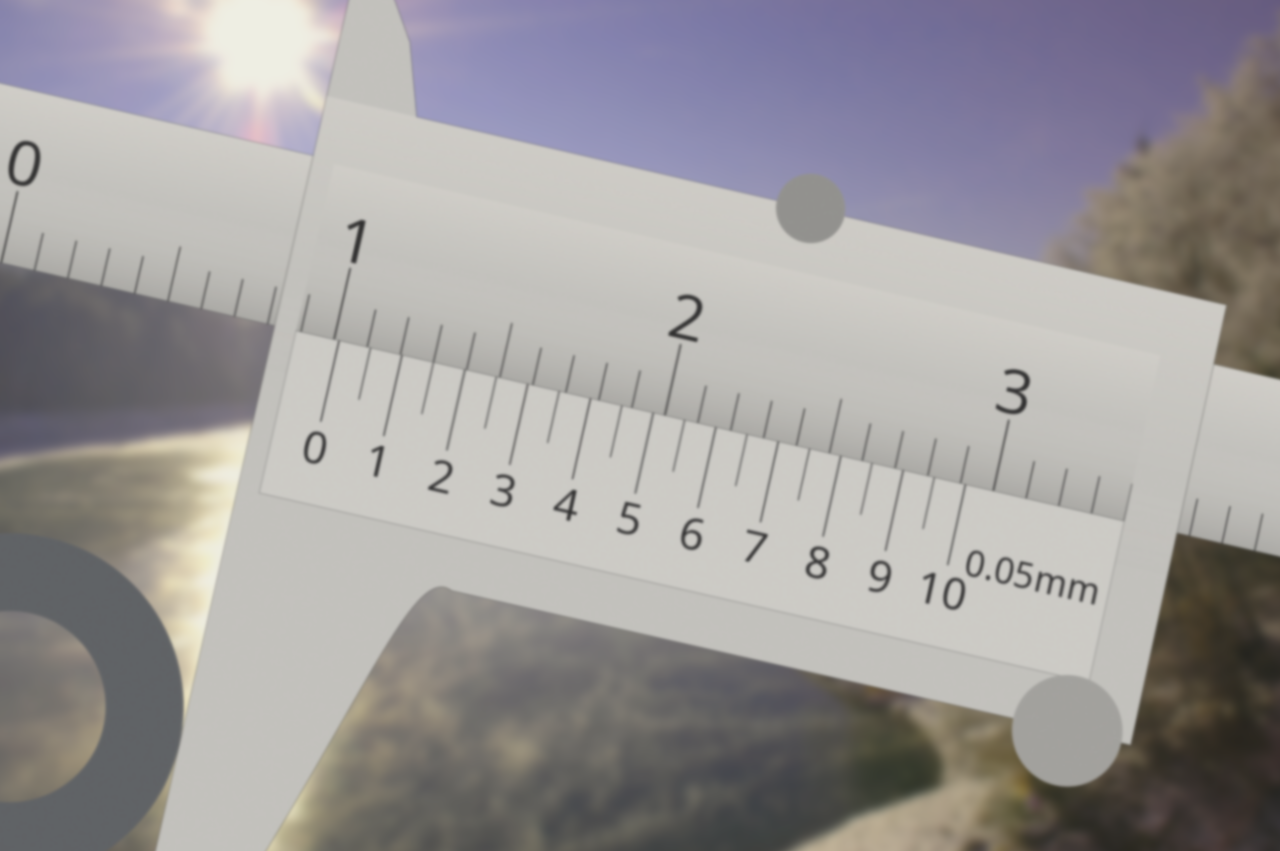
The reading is 10.15 (mm)
